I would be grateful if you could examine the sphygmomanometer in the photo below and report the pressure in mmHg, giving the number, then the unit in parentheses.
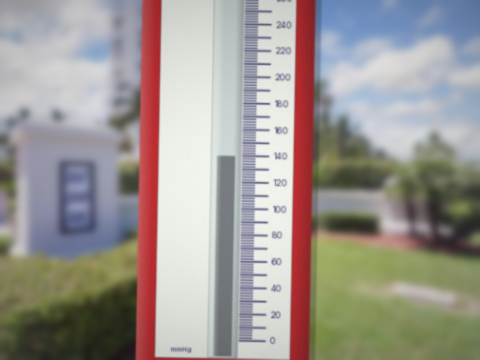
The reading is 140 (mmHg)
